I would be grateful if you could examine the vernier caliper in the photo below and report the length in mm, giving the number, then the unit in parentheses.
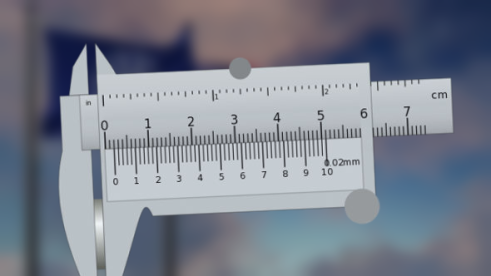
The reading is 2.0 (mm)
